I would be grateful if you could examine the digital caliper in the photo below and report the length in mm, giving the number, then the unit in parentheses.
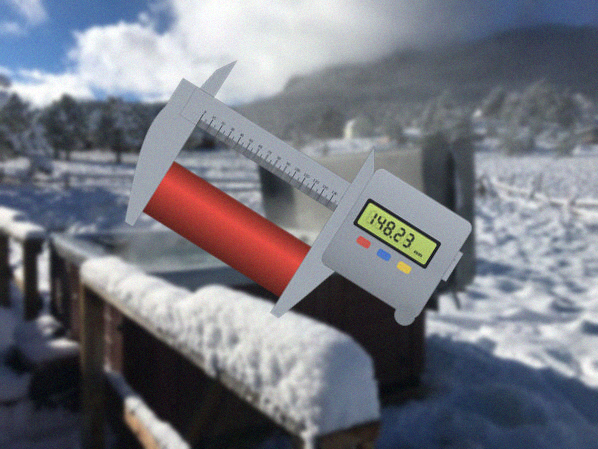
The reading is 148.23 (mm)
